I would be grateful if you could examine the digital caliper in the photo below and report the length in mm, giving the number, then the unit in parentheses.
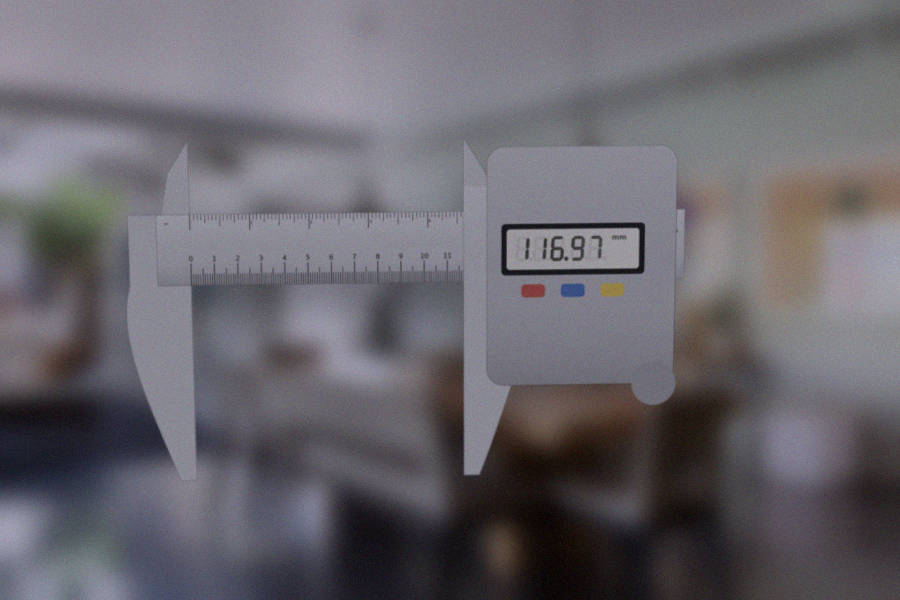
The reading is 116.97 (mm)
